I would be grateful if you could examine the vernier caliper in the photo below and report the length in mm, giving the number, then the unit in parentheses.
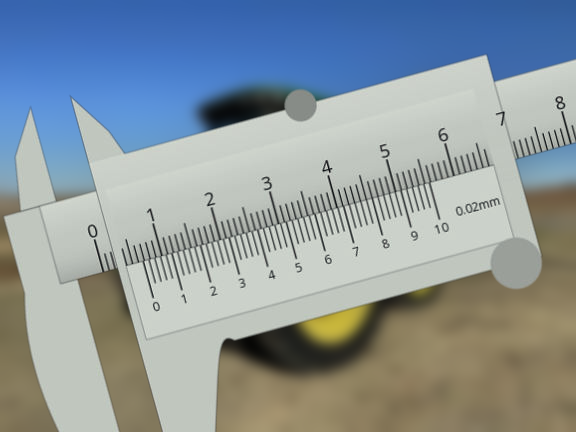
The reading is 6.8 (mm)
